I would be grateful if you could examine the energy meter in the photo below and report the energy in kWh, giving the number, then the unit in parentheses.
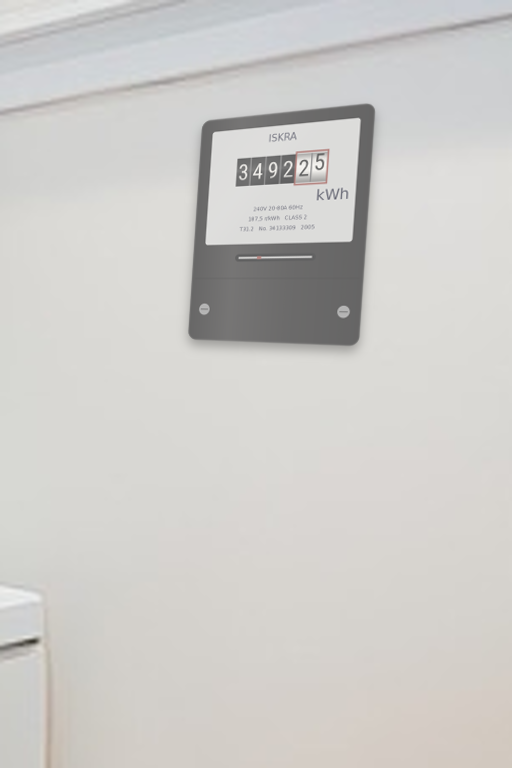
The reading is 3492.25 (kWh)
